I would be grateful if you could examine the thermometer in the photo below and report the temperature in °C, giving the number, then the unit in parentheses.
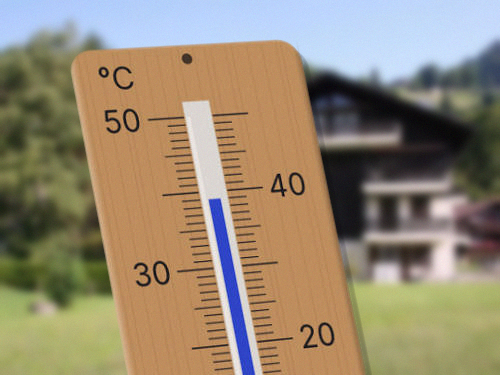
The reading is 39 (°C)
